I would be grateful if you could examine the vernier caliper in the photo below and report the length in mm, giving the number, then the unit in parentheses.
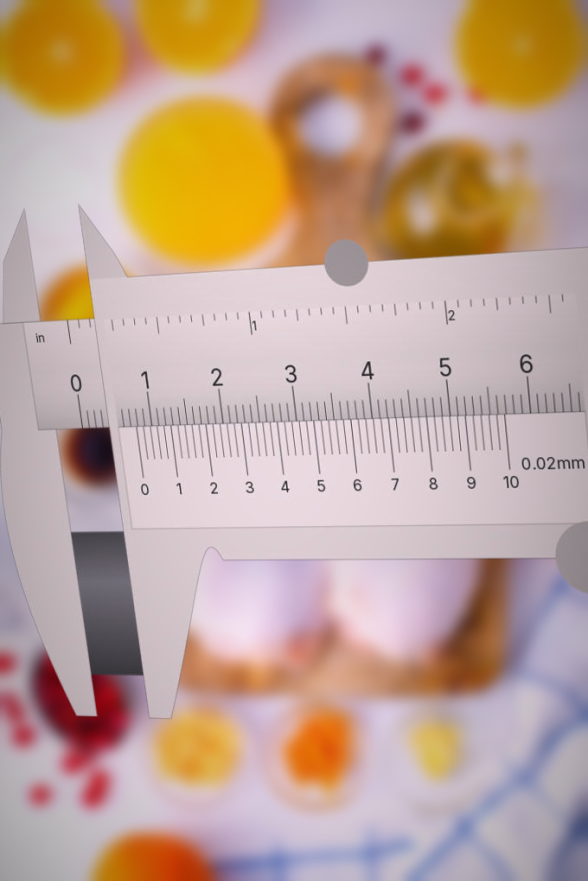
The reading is 7.8 (mm)
